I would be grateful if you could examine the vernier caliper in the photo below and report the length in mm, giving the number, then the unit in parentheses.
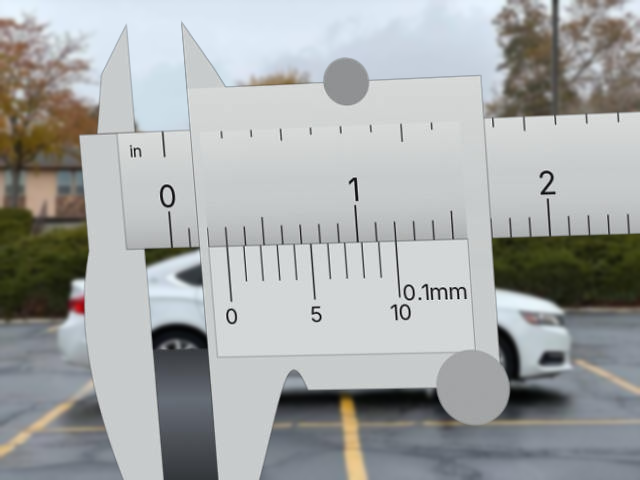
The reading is 3.0 (mm)
